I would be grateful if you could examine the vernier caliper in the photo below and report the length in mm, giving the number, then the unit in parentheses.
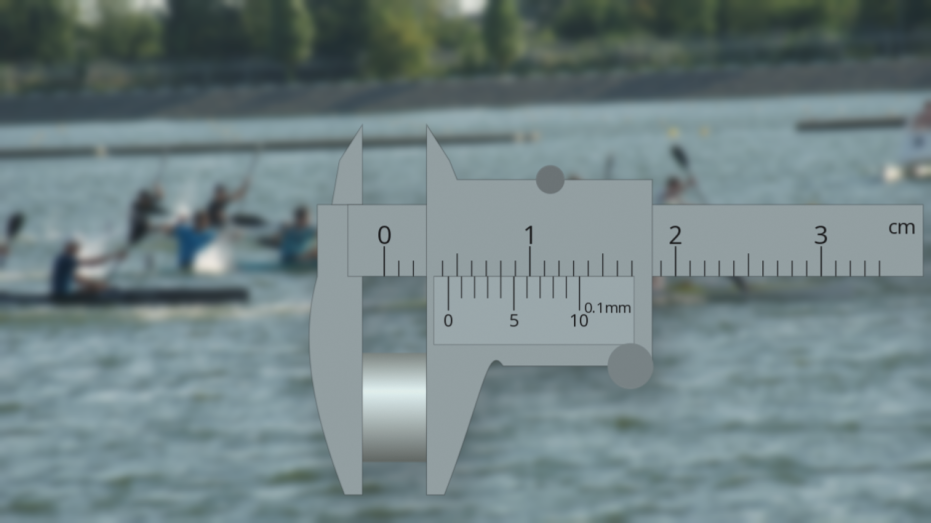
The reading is 4.4 (mm)
